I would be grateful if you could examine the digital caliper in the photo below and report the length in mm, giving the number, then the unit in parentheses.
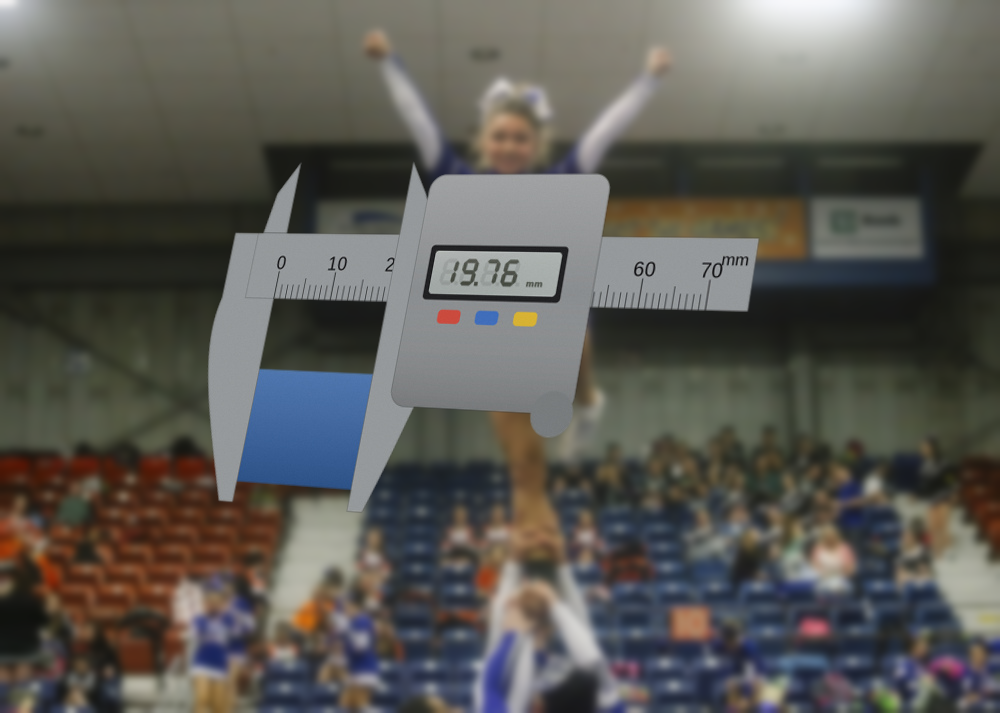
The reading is 19.76 (mm)
